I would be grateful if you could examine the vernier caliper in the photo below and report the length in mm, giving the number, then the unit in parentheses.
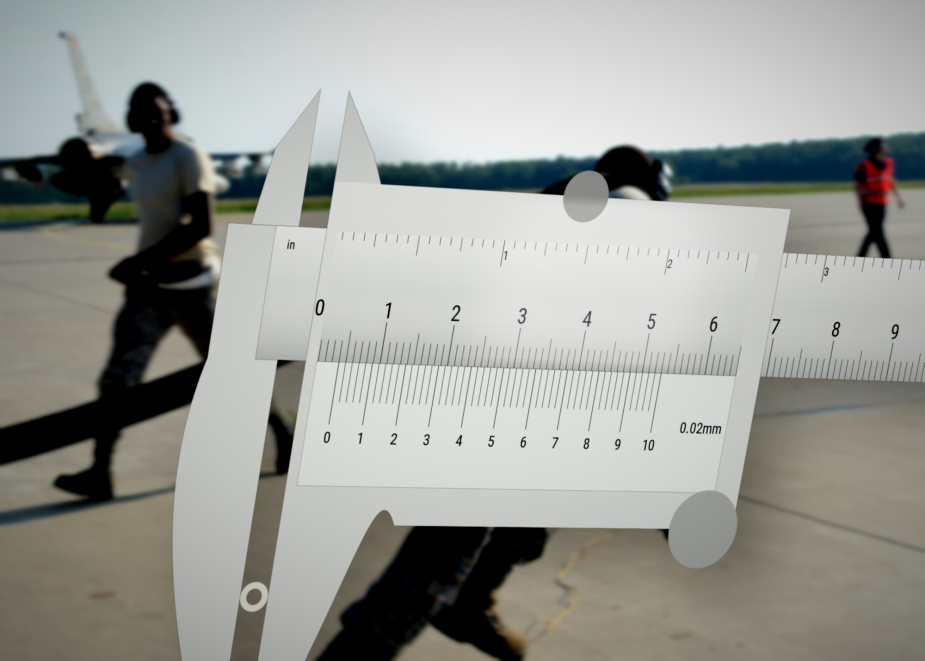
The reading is 4.0 (mm)
